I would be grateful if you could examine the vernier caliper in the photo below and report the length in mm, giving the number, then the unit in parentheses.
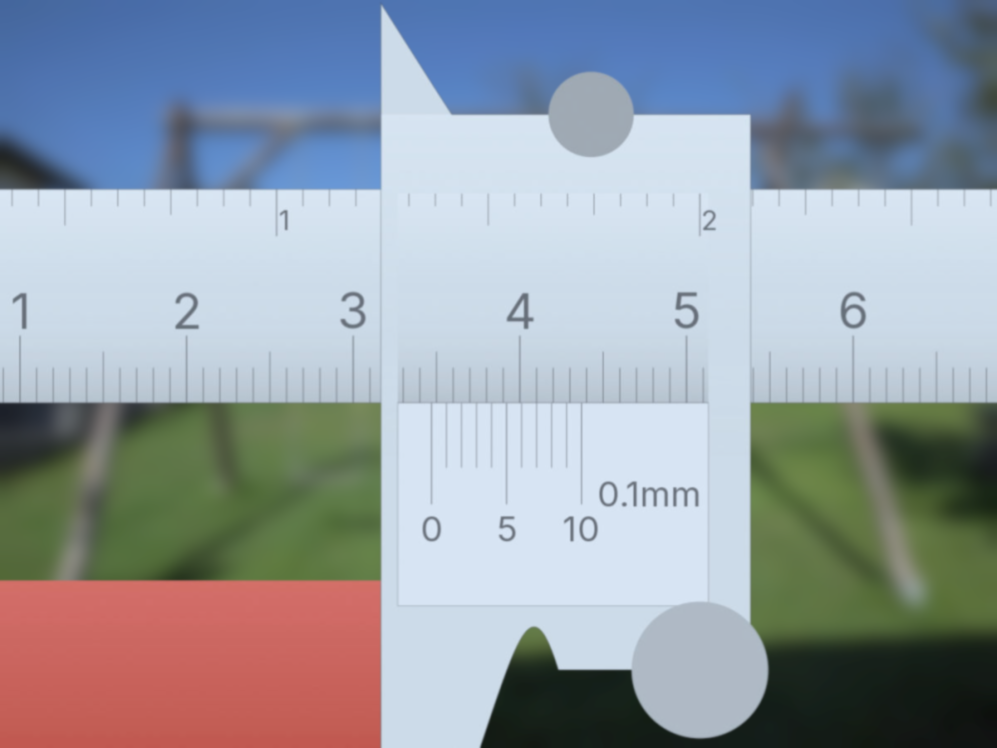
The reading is 34.7 (mm)
